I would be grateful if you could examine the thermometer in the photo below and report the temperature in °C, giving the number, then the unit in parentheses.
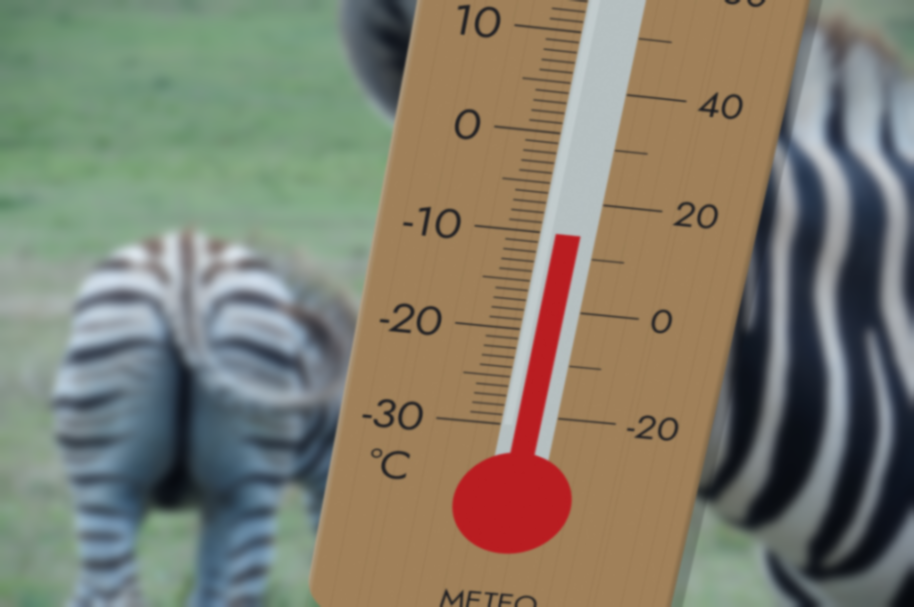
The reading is -10 (°C)
